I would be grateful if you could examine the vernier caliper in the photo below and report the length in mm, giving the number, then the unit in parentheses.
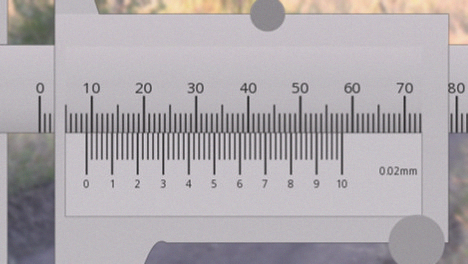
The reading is 9.0 (mm)
